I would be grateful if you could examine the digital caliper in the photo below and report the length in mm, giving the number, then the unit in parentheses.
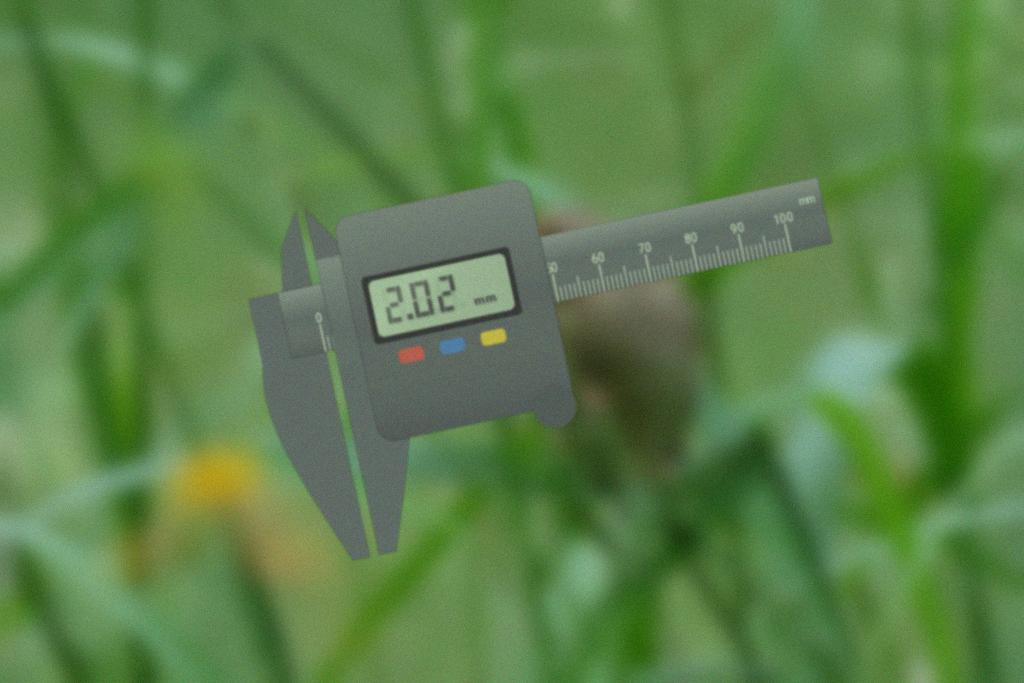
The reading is 2.02 (mm)
